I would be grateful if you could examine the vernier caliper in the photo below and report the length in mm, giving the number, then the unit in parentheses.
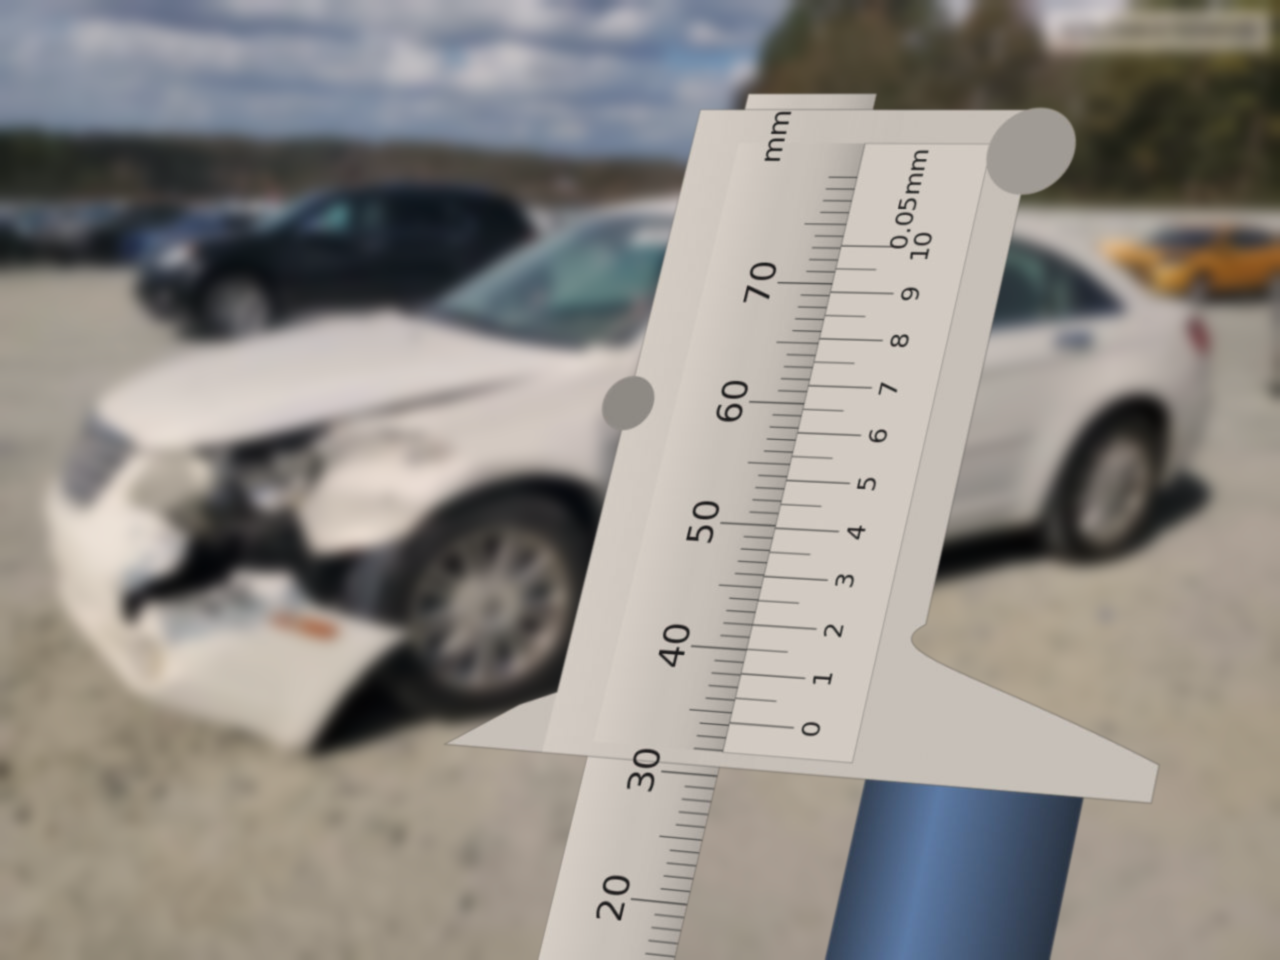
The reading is 34.2 (mm)
